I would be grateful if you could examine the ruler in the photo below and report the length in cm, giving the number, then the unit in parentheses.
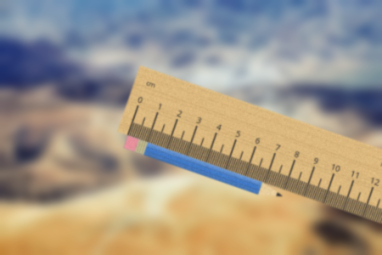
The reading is 8 (cm)
